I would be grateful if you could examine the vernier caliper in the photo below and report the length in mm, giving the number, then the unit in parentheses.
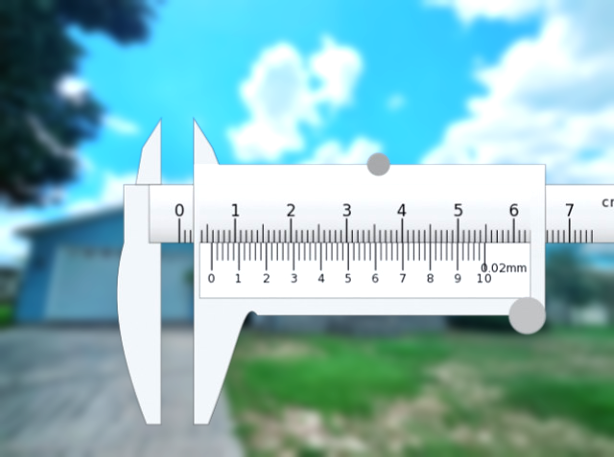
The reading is 5.8 (mm)
